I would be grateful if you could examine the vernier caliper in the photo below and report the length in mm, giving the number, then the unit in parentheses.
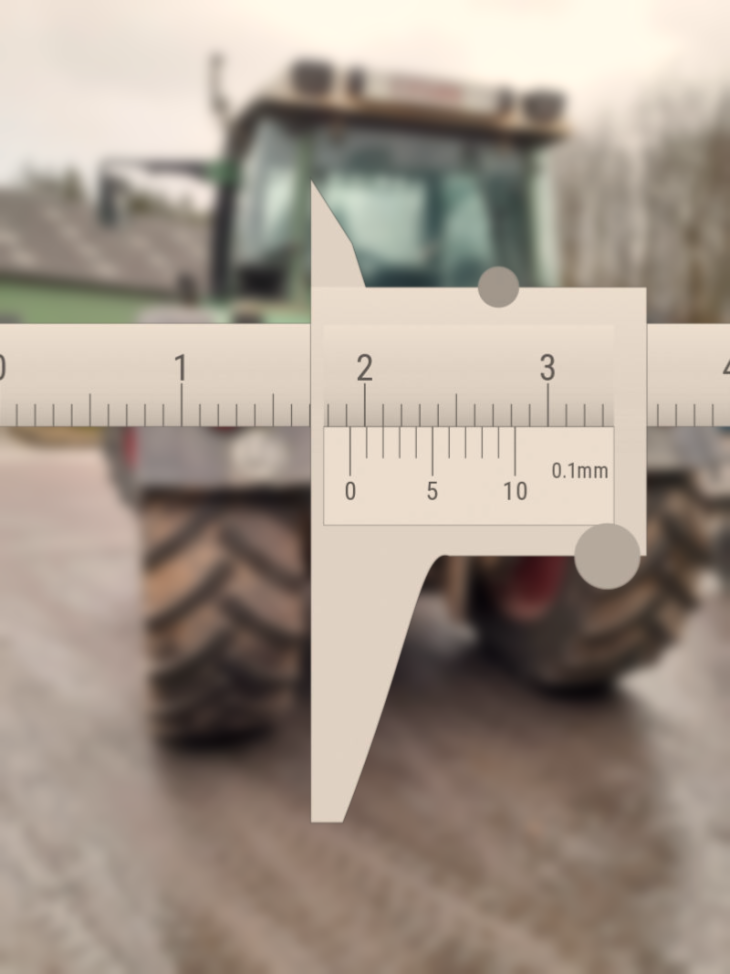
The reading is 19.2 (mm)
